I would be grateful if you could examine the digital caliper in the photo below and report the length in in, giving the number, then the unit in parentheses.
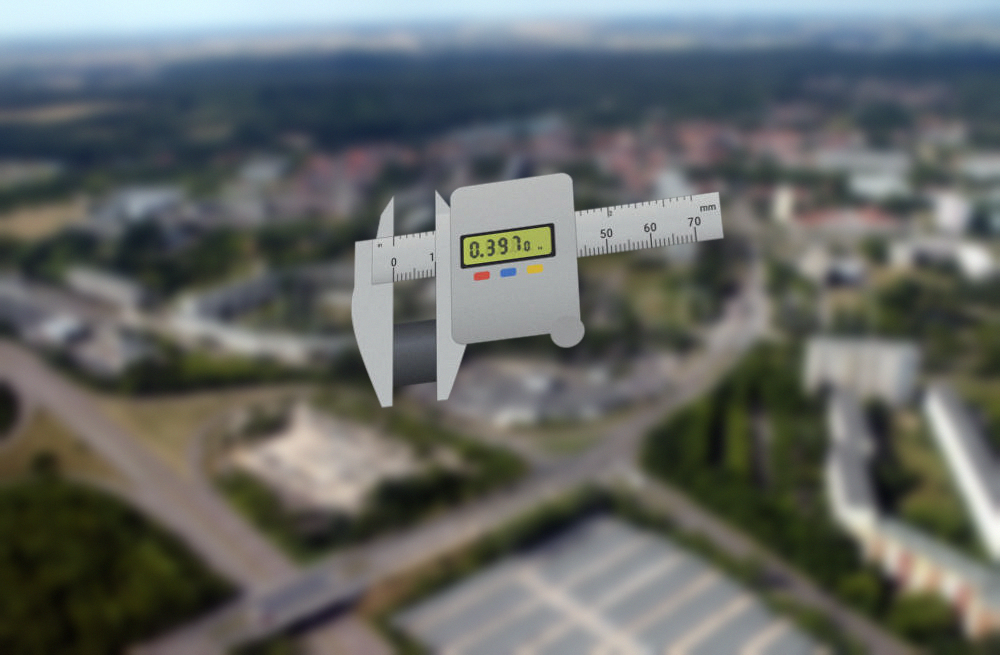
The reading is 0.3970 (in)
